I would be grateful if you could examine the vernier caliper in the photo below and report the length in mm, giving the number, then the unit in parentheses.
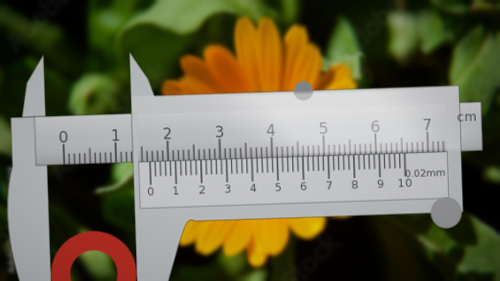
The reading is 16.5 (mm)
